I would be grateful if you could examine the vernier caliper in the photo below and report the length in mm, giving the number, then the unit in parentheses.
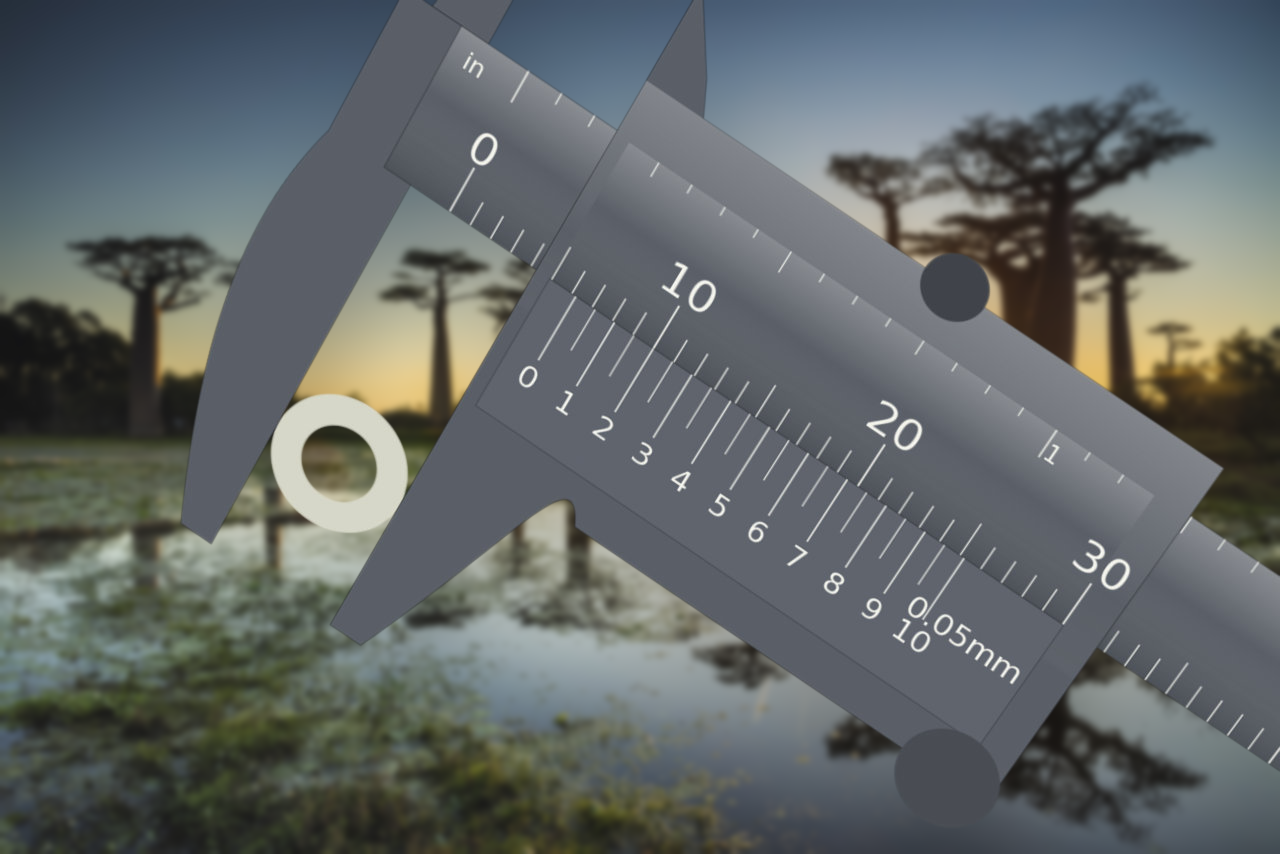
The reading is 6.2 (mm)
